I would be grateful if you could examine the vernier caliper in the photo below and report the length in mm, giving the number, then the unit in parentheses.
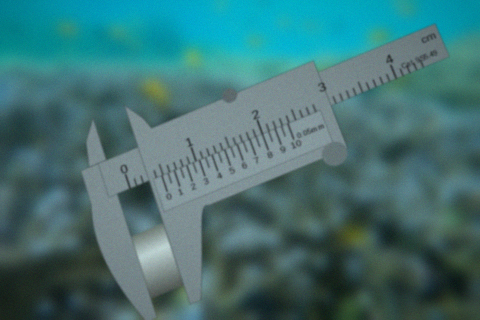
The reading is 4.8 (mm)
